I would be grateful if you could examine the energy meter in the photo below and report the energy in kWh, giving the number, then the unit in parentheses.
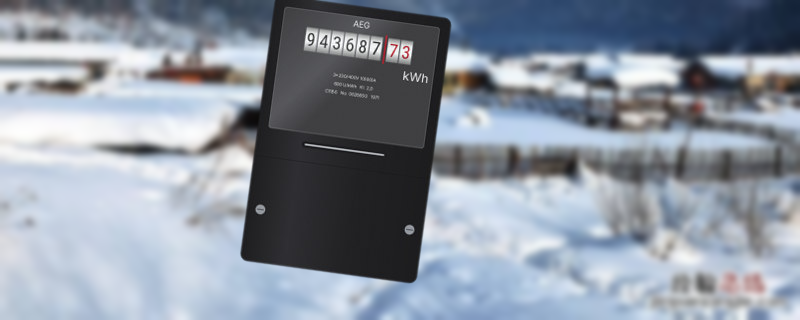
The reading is 943687.73 (kWh)
